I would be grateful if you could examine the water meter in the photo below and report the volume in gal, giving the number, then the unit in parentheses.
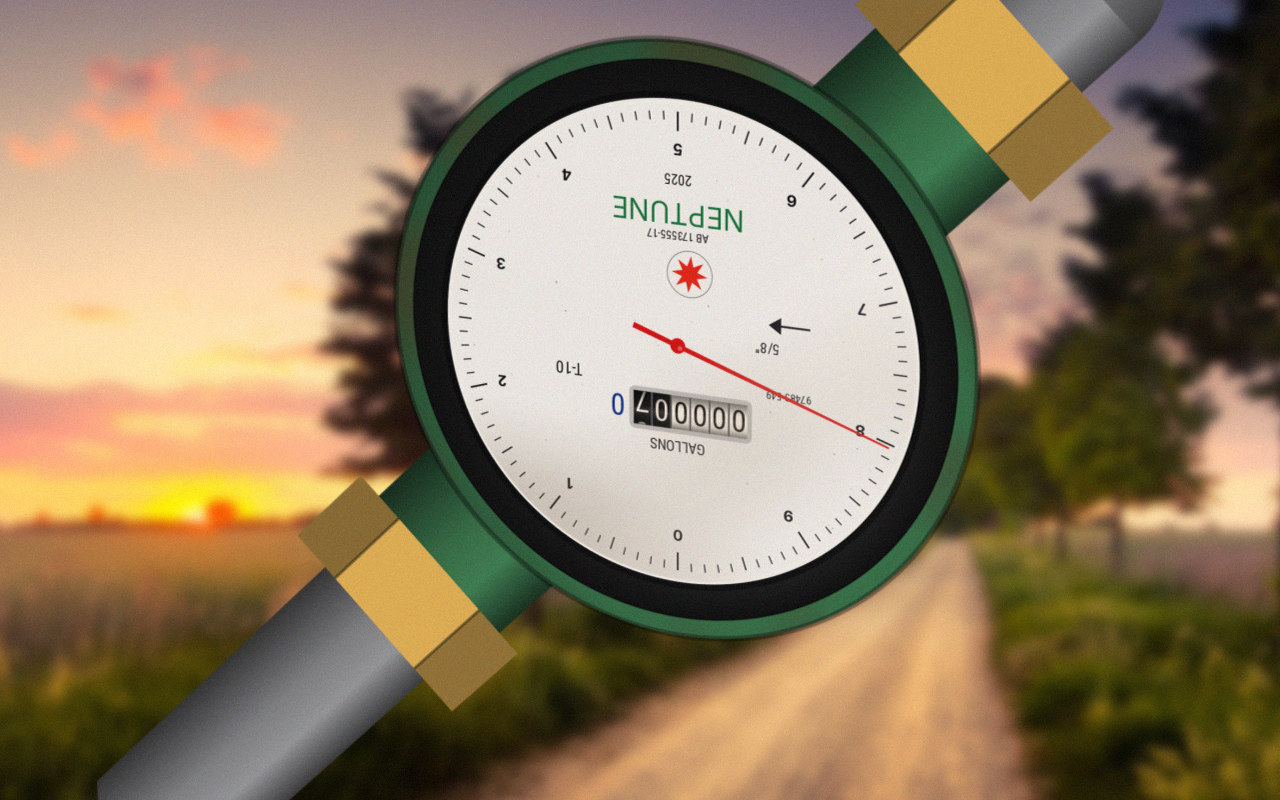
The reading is 68.0 (gal)
